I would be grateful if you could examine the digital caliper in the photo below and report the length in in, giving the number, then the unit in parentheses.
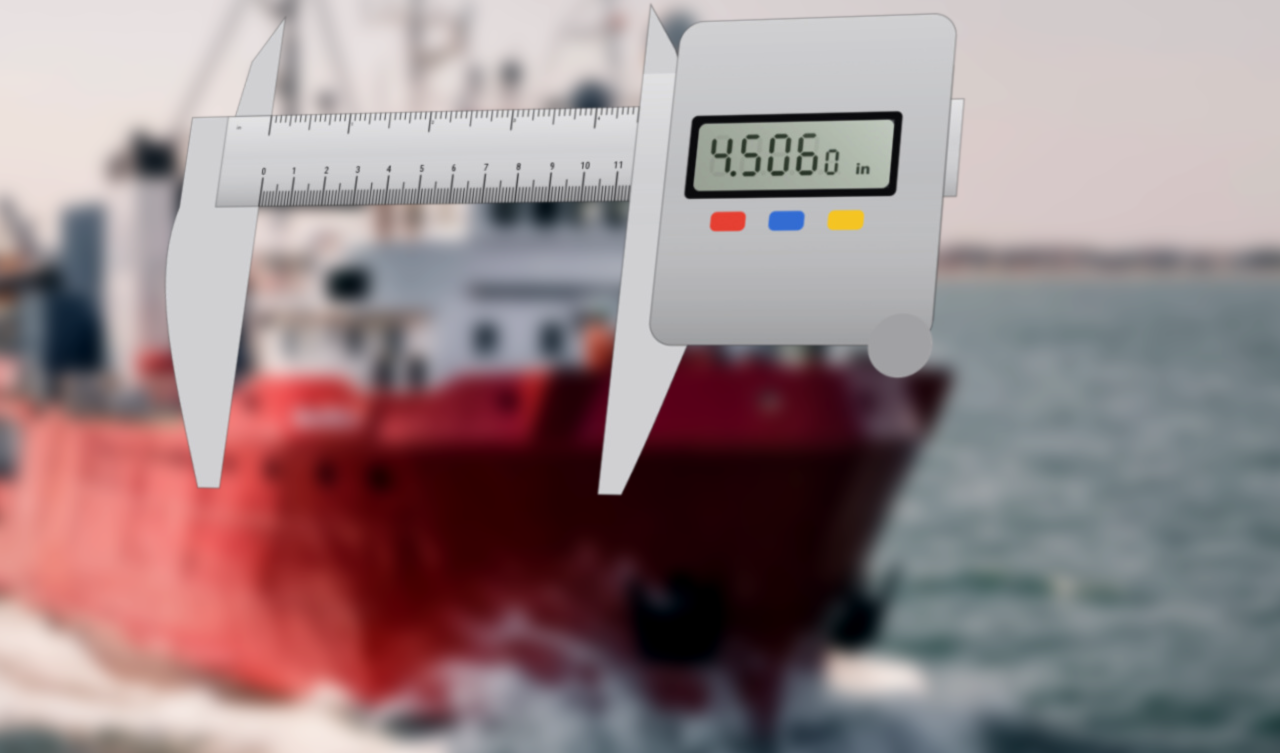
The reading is 4.5060 (in)
